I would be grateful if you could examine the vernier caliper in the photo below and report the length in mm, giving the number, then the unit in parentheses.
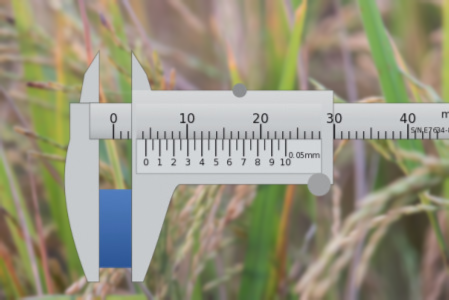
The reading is 4.4 (mm)
